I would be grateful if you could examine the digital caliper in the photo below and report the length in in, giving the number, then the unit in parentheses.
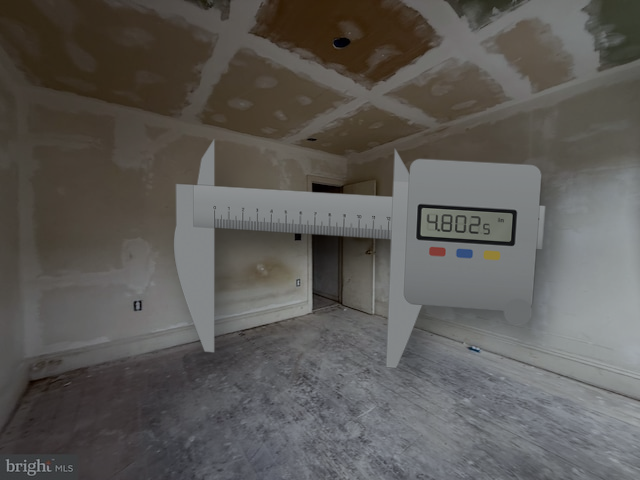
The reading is 4.8025 (in)
